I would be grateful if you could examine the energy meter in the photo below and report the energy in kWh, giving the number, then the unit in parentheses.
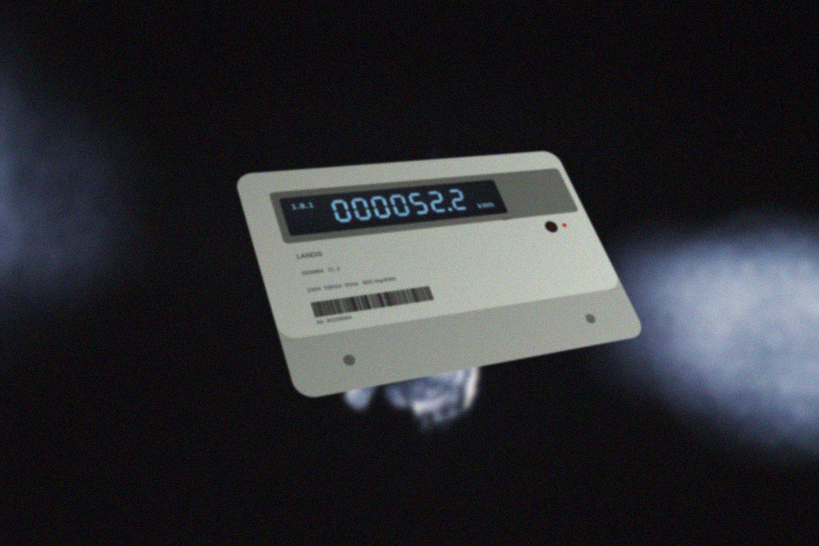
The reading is 52.2 (kWh)
